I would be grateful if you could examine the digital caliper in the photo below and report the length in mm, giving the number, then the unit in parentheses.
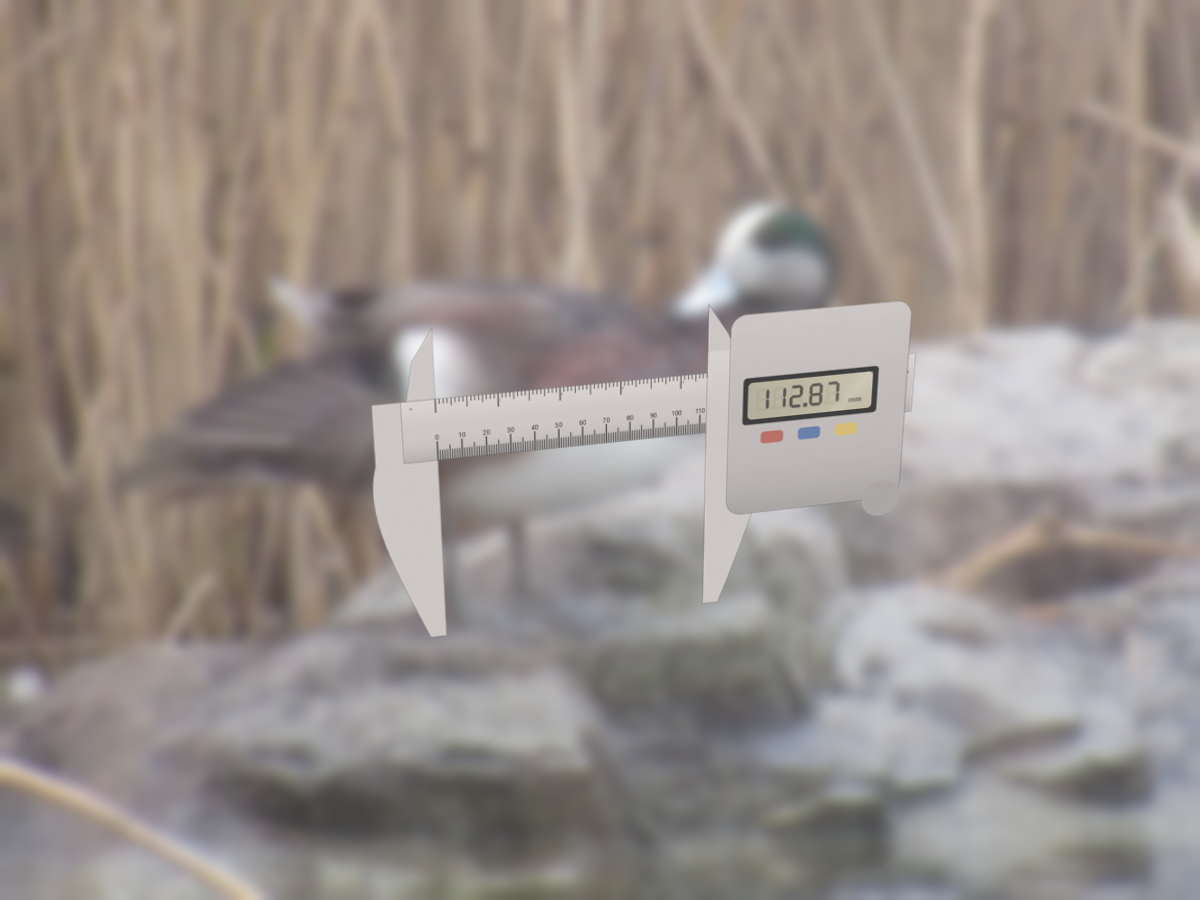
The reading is 112.87 (mm)
